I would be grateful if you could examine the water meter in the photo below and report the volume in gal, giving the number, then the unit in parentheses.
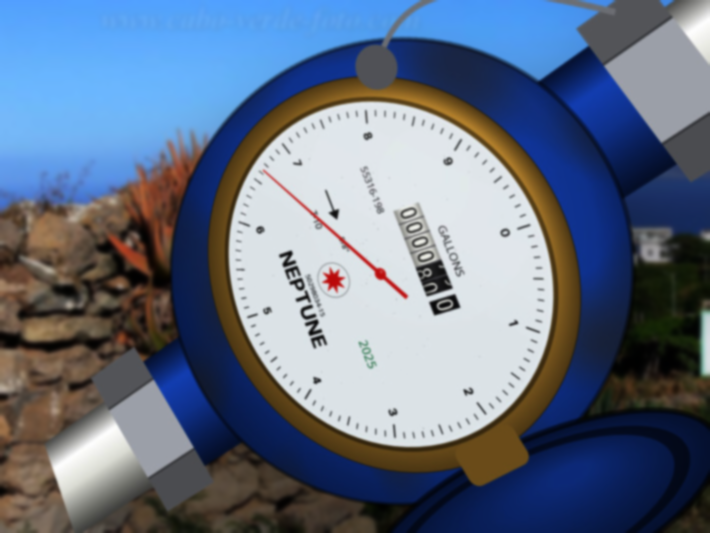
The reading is 796.6 (gal)
